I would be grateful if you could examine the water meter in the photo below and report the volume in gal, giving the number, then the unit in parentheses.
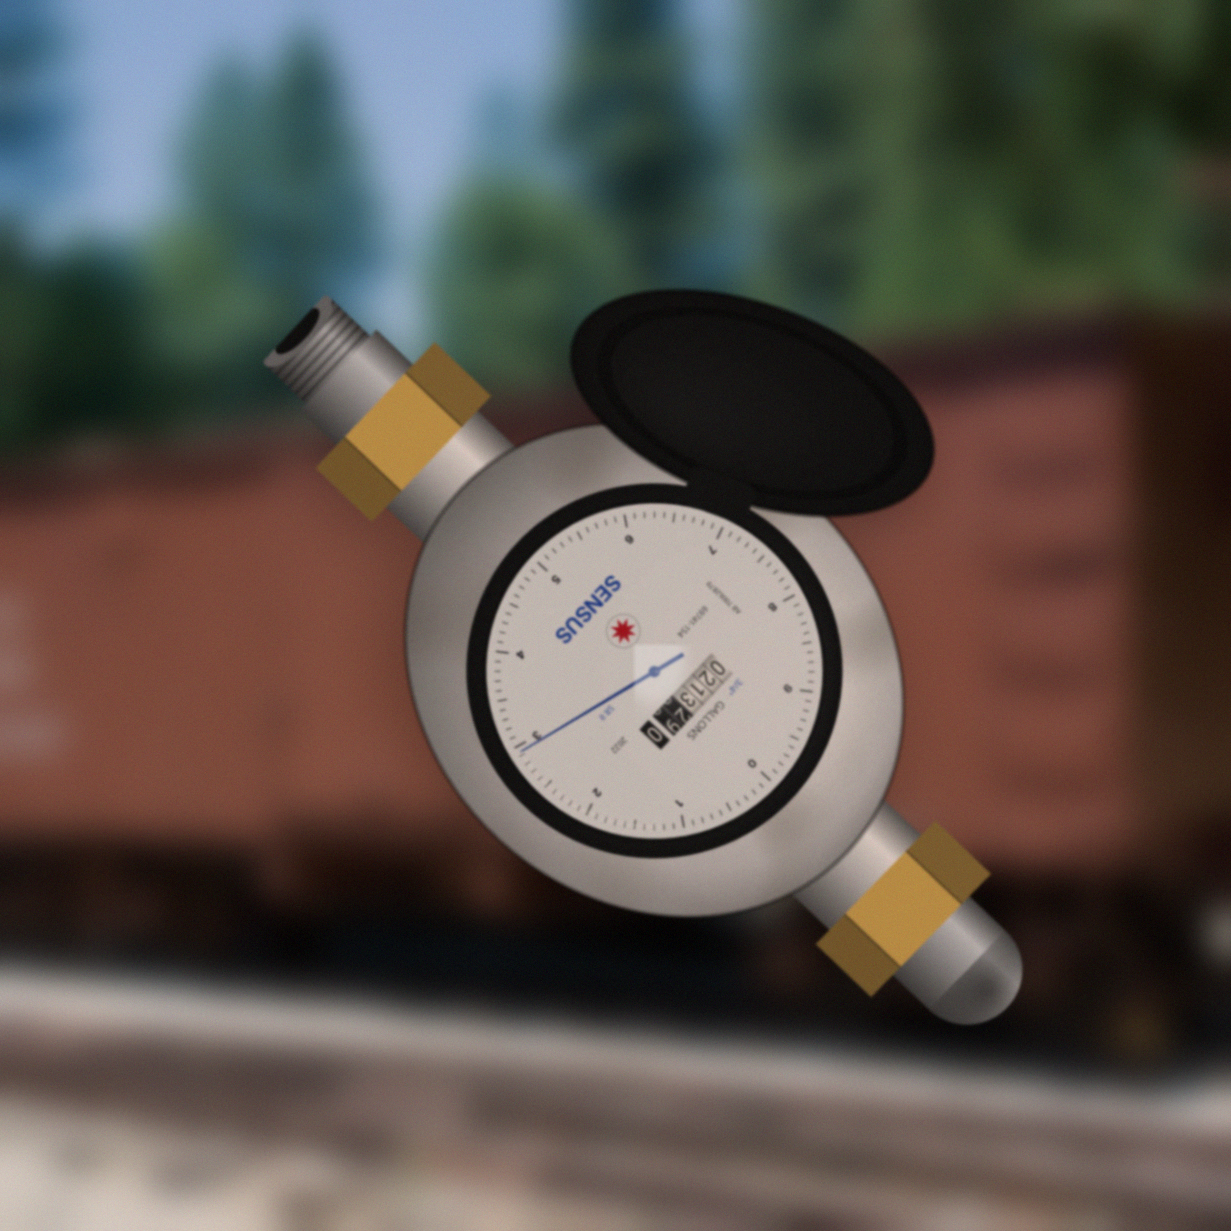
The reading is 213292.9 (gal)
